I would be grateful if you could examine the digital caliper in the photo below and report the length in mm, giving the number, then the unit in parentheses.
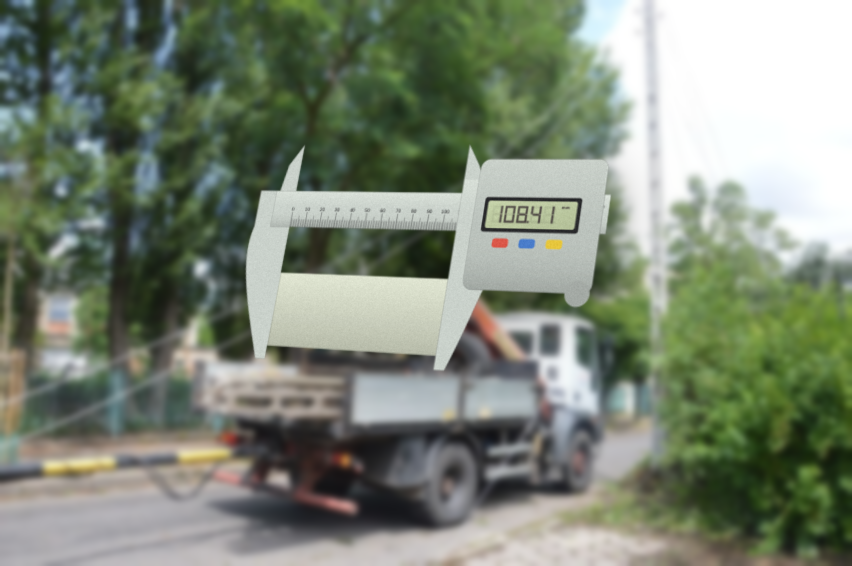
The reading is 108.41 (mm)
